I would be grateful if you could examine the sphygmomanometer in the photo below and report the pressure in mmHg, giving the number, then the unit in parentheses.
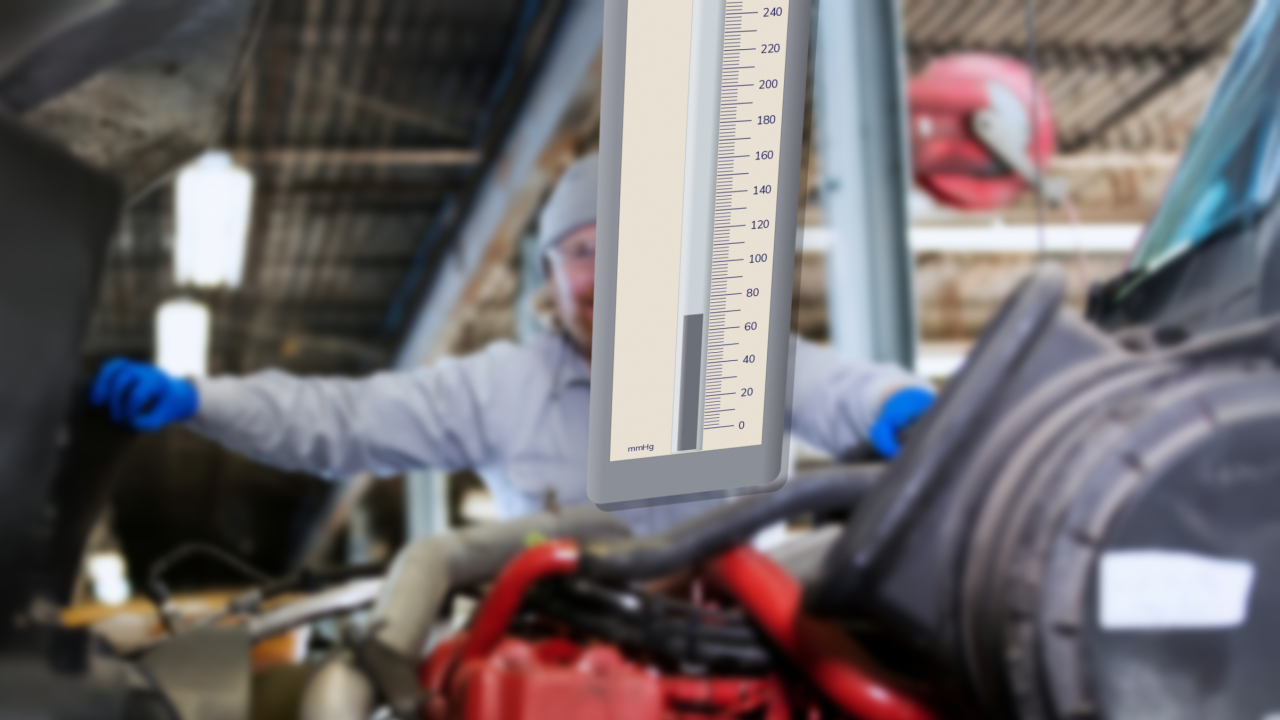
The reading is 70 (mmHg)
